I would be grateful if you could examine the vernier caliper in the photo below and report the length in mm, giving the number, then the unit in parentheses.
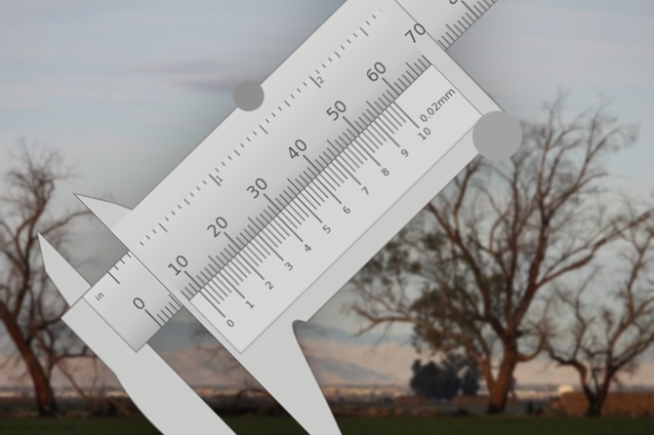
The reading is 9.4 (mm)
